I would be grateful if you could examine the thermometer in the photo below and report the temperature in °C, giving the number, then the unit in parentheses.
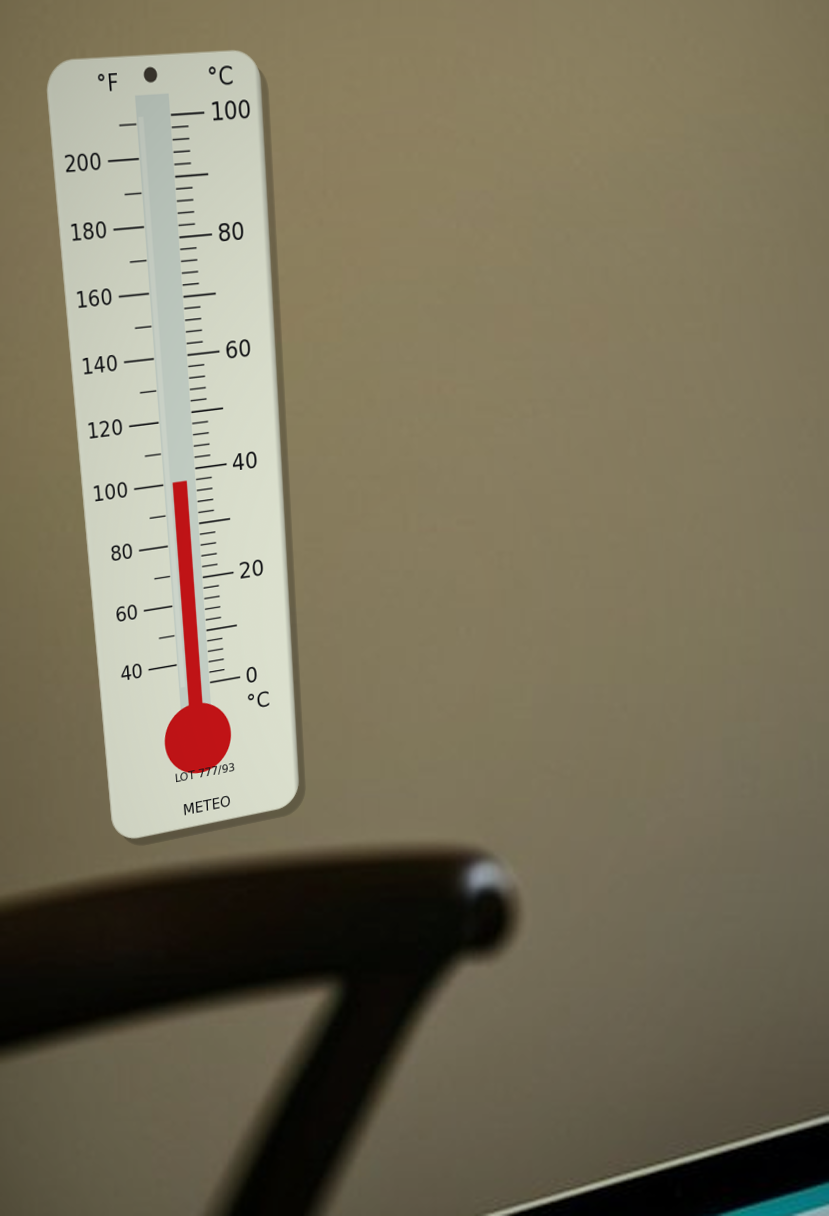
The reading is 38 (°C)
